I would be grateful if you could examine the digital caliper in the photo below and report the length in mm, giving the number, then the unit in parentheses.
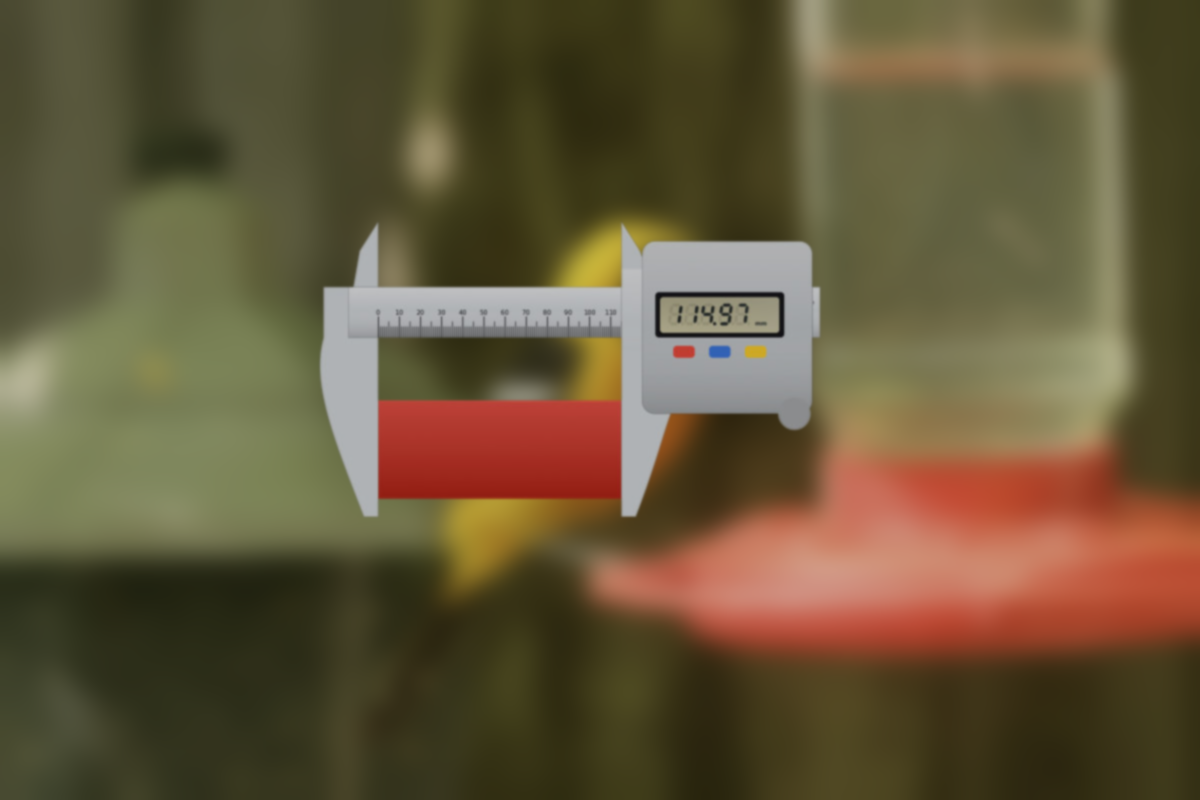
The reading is 114.97 (mm)
